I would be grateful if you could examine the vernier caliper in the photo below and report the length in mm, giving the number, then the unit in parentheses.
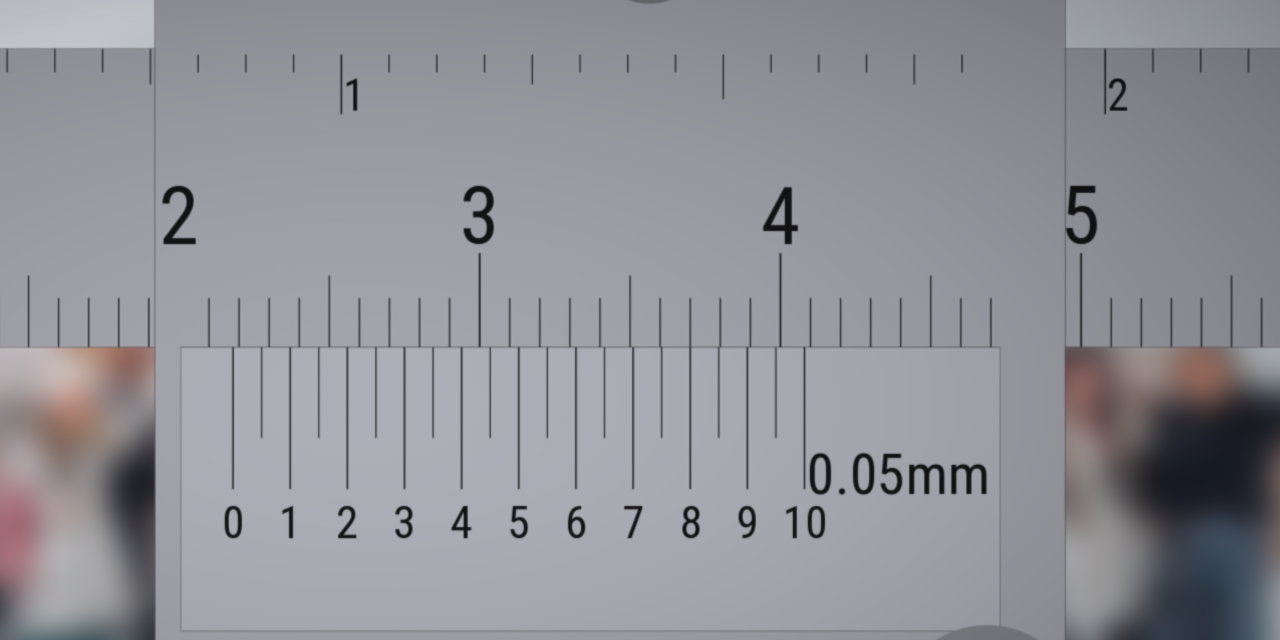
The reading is 21.80 (mm)
